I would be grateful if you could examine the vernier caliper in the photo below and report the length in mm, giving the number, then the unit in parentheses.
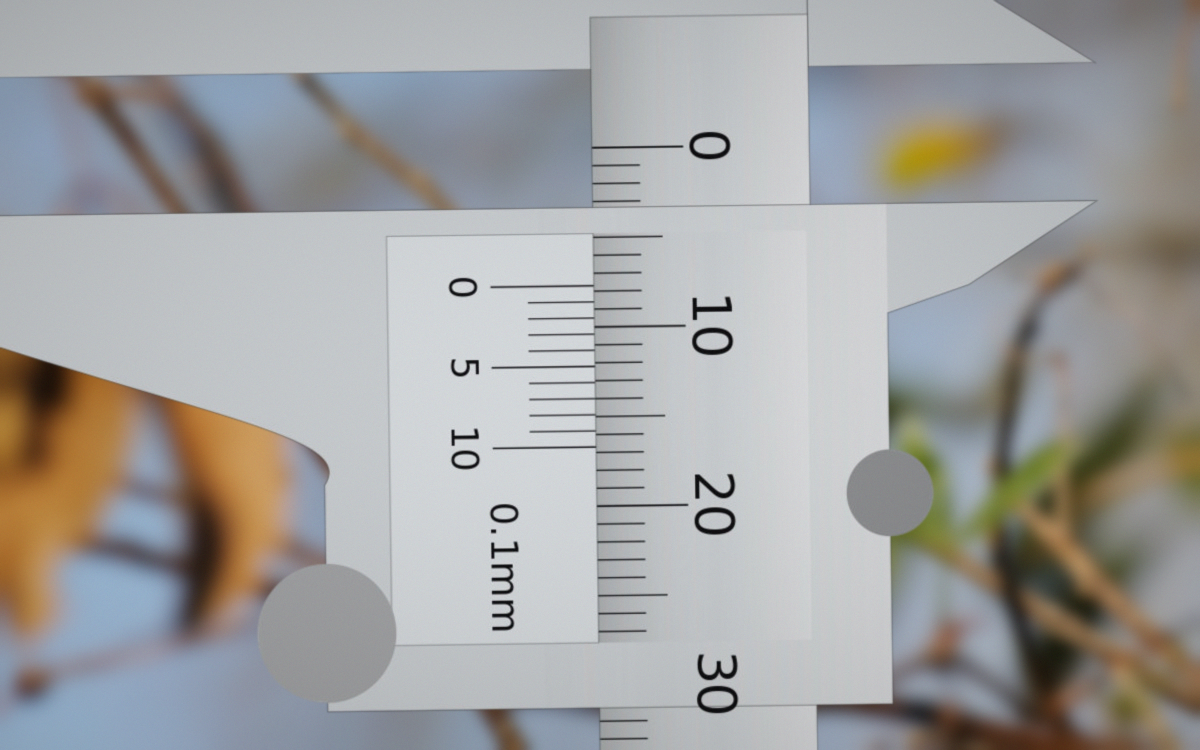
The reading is 7.7 (mm)
